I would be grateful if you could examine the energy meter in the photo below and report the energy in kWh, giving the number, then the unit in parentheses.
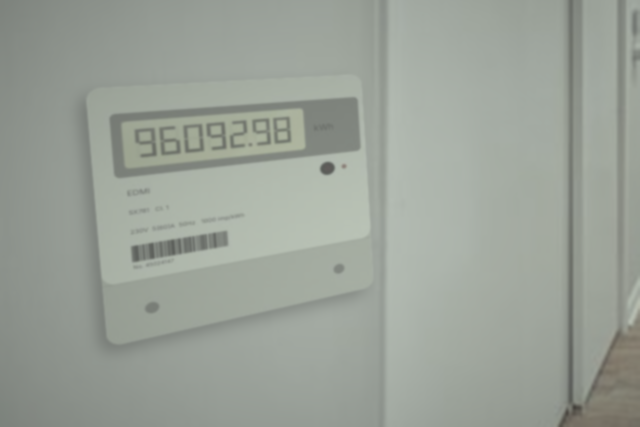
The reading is 96092.98 (kWh)
